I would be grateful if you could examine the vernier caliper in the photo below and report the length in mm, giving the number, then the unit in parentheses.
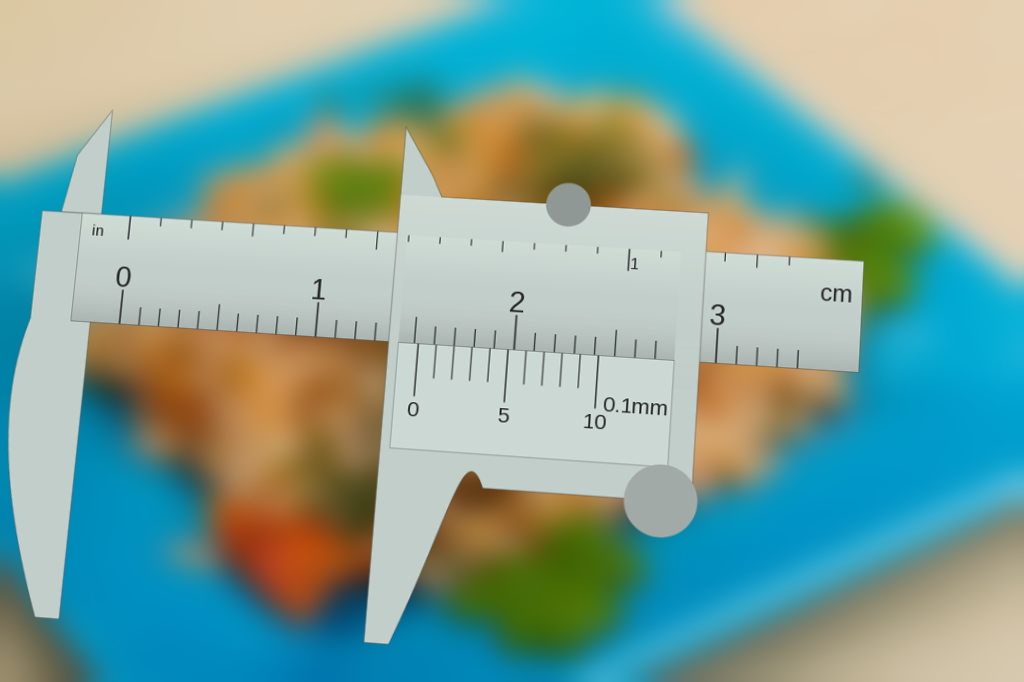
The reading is 15.2 (mm)
